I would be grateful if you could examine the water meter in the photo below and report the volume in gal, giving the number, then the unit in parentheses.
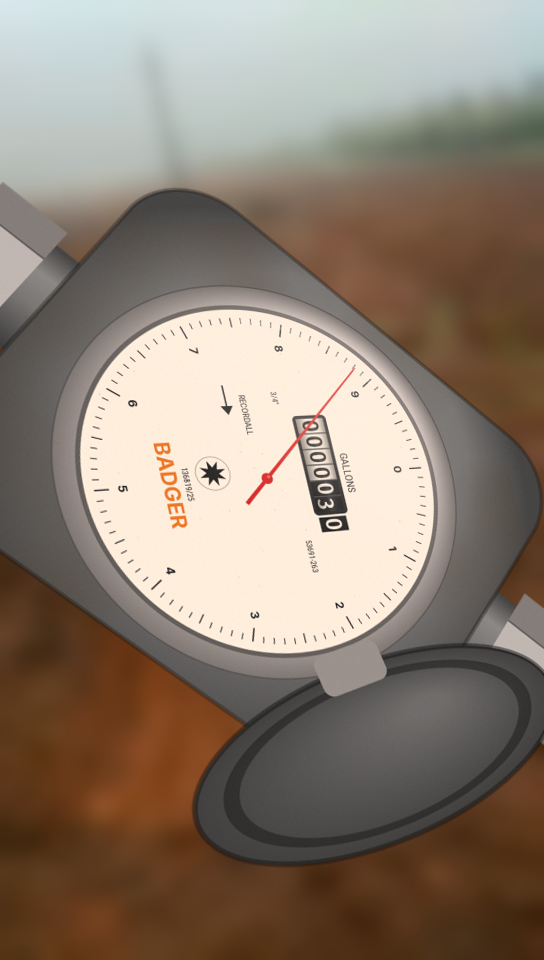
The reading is 28.8 (gal)
